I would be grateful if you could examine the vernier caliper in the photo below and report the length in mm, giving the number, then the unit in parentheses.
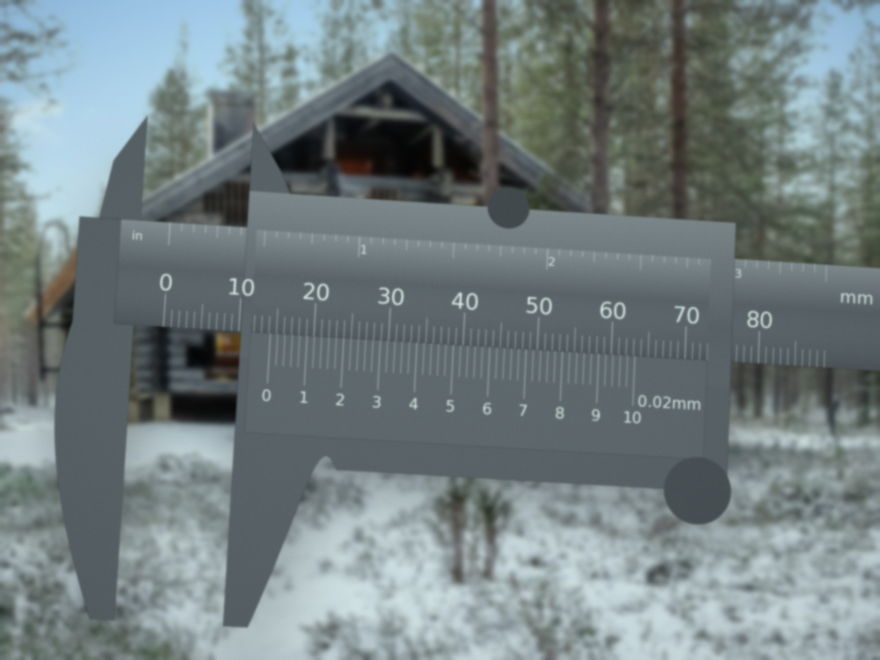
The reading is 14.2 (mm)
